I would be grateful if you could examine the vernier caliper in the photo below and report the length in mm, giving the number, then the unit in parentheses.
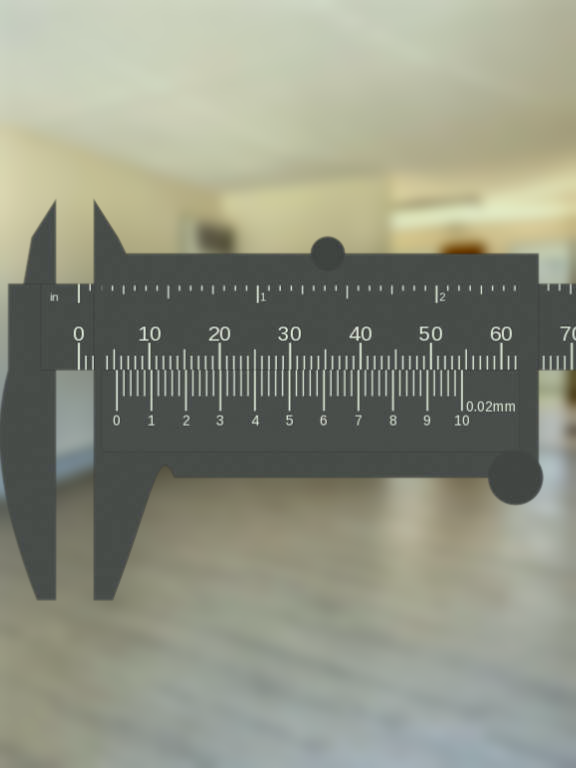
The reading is 5.4 (mm)
